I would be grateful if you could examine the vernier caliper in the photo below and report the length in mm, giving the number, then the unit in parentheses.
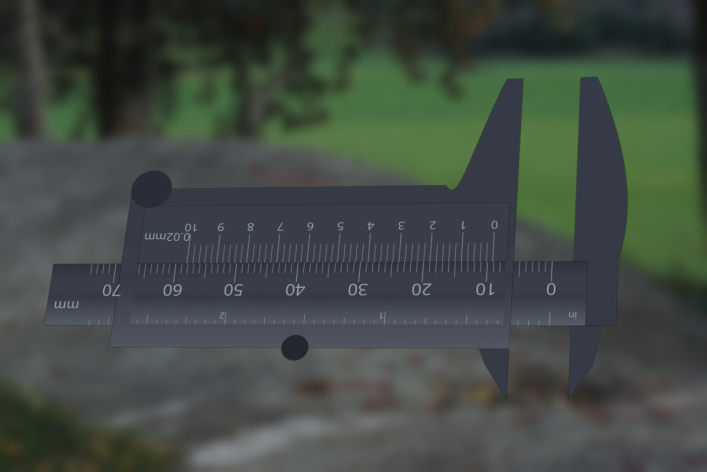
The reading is 9.2 (mm)
